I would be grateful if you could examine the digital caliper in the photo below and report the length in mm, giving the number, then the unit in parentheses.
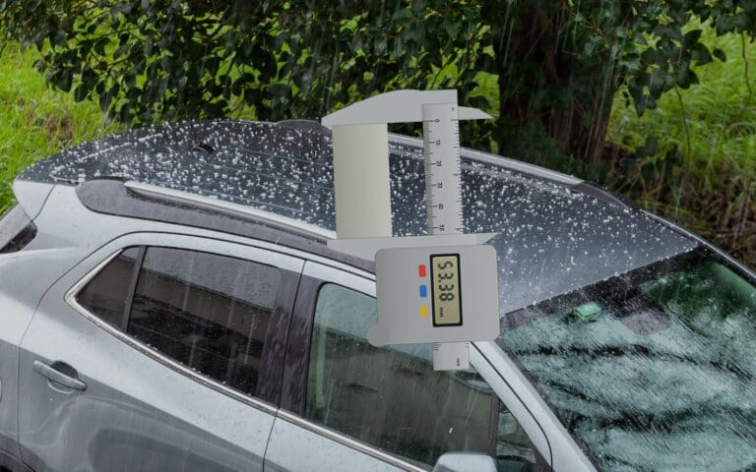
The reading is 53.38 (mm)
